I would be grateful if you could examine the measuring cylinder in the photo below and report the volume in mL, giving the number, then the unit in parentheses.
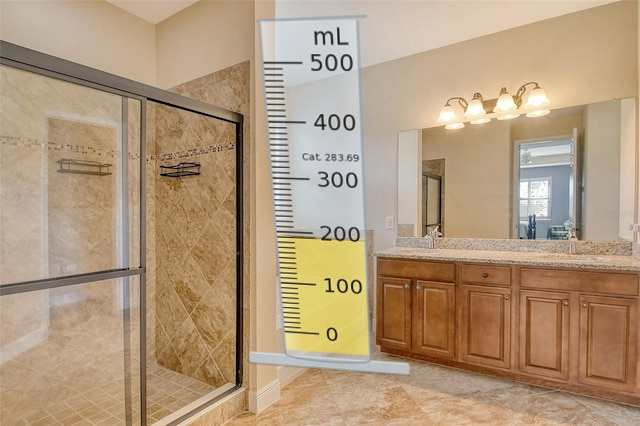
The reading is 190 (mL)
